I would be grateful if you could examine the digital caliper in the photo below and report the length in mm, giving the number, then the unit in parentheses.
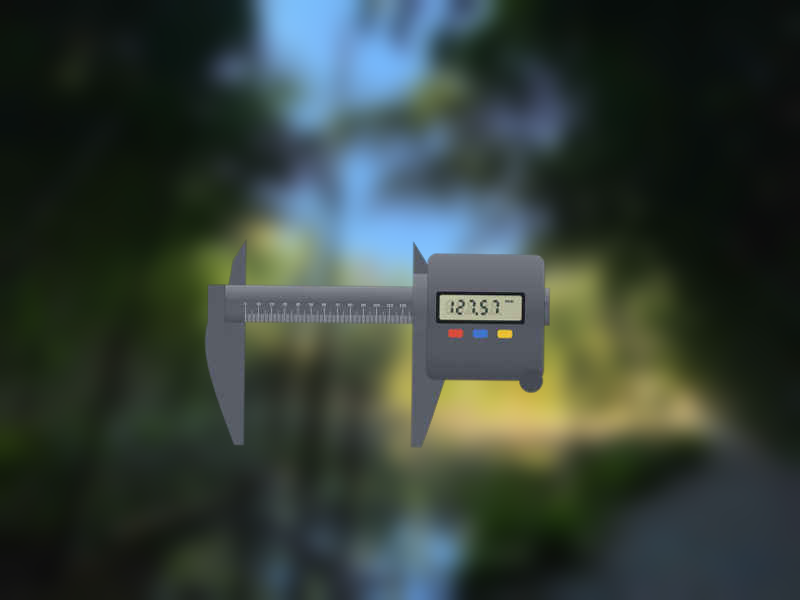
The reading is 127.57 (mm)
